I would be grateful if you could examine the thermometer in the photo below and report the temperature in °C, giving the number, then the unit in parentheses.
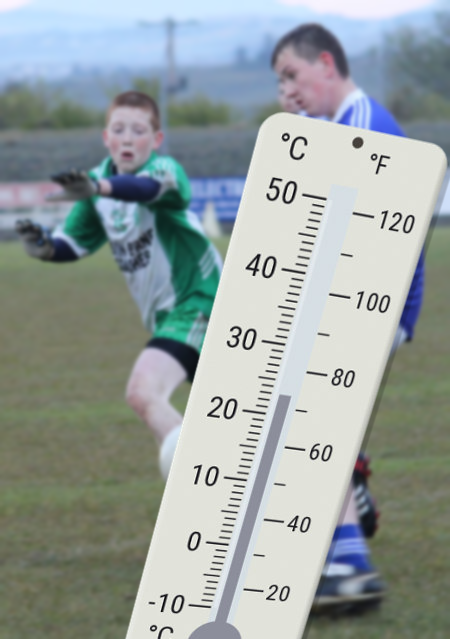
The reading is 23 (°C)
